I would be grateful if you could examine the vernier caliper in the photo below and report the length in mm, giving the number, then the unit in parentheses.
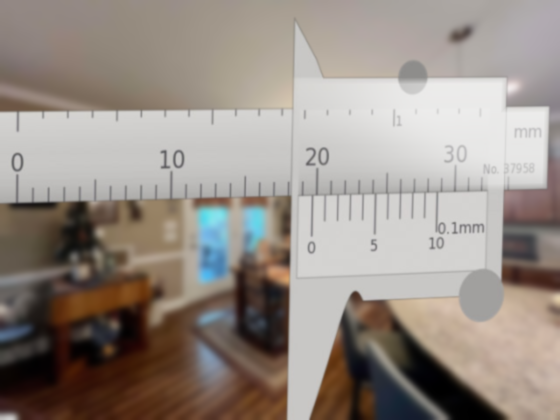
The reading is 19.7 (mm)
